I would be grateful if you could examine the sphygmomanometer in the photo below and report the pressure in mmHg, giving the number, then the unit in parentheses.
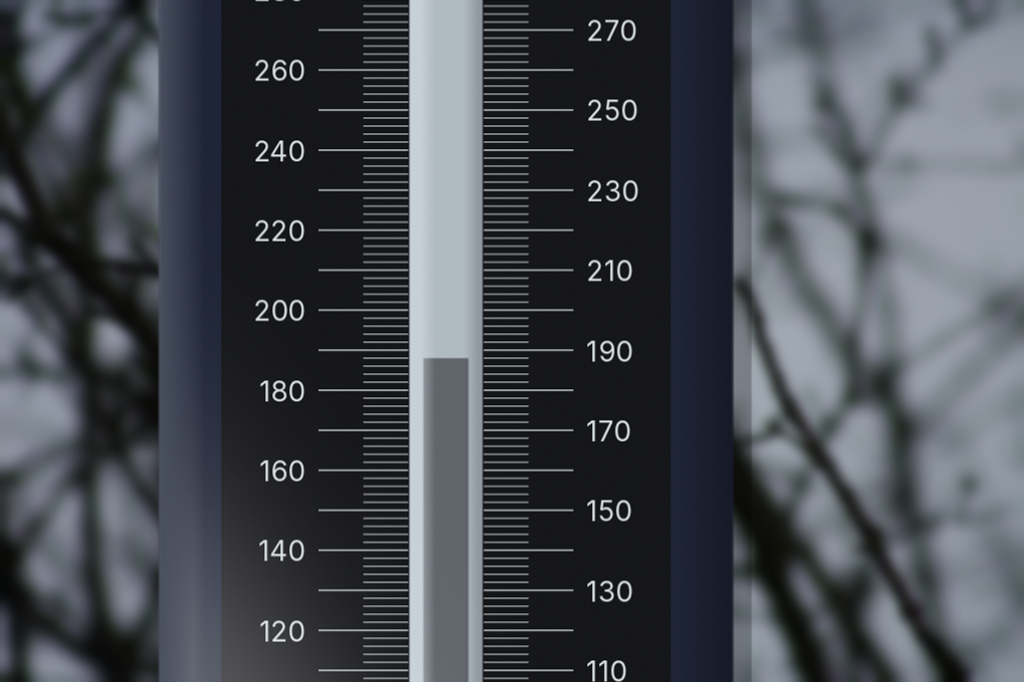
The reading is 188 (mmHg)
